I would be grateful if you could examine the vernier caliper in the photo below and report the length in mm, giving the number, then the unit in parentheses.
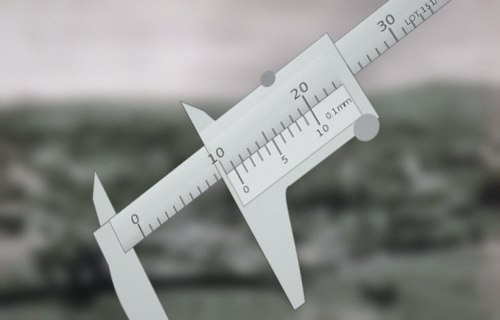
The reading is 11.0 (mm)
